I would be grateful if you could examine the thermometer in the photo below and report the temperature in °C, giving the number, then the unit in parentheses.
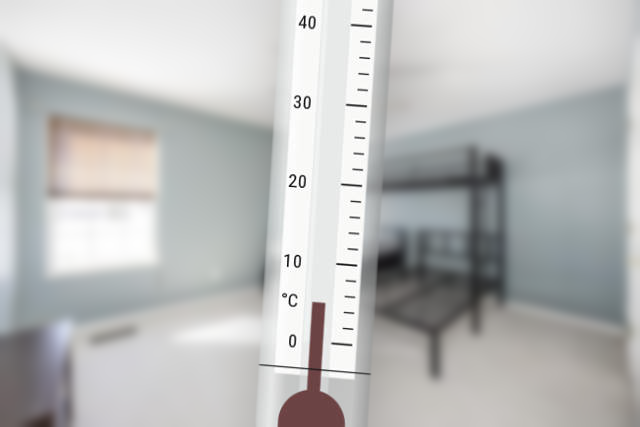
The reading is 5 (°C)
